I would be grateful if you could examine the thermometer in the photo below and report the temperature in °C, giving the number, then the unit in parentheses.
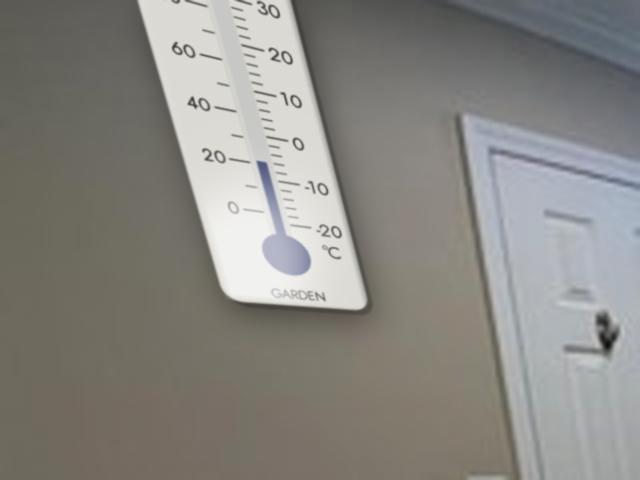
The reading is -6 (°C)
